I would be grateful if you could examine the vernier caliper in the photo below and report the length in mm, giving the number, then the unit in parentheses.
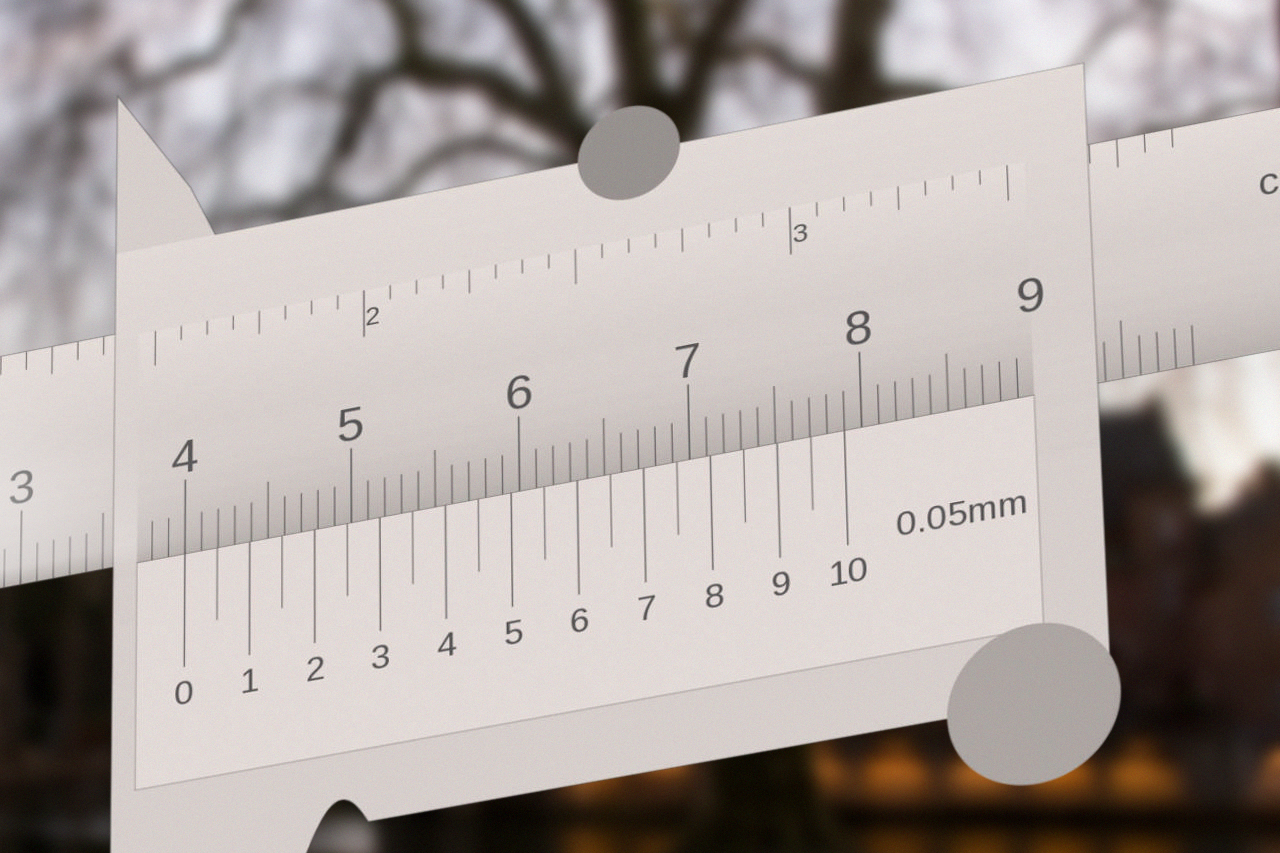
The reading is 40.0 (mm)
